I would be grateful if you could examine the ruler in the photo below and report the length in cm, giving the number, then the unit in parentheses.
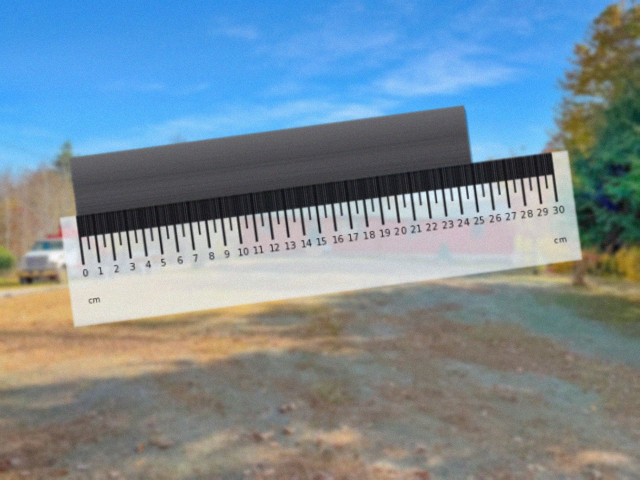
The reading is 25 (cm)
